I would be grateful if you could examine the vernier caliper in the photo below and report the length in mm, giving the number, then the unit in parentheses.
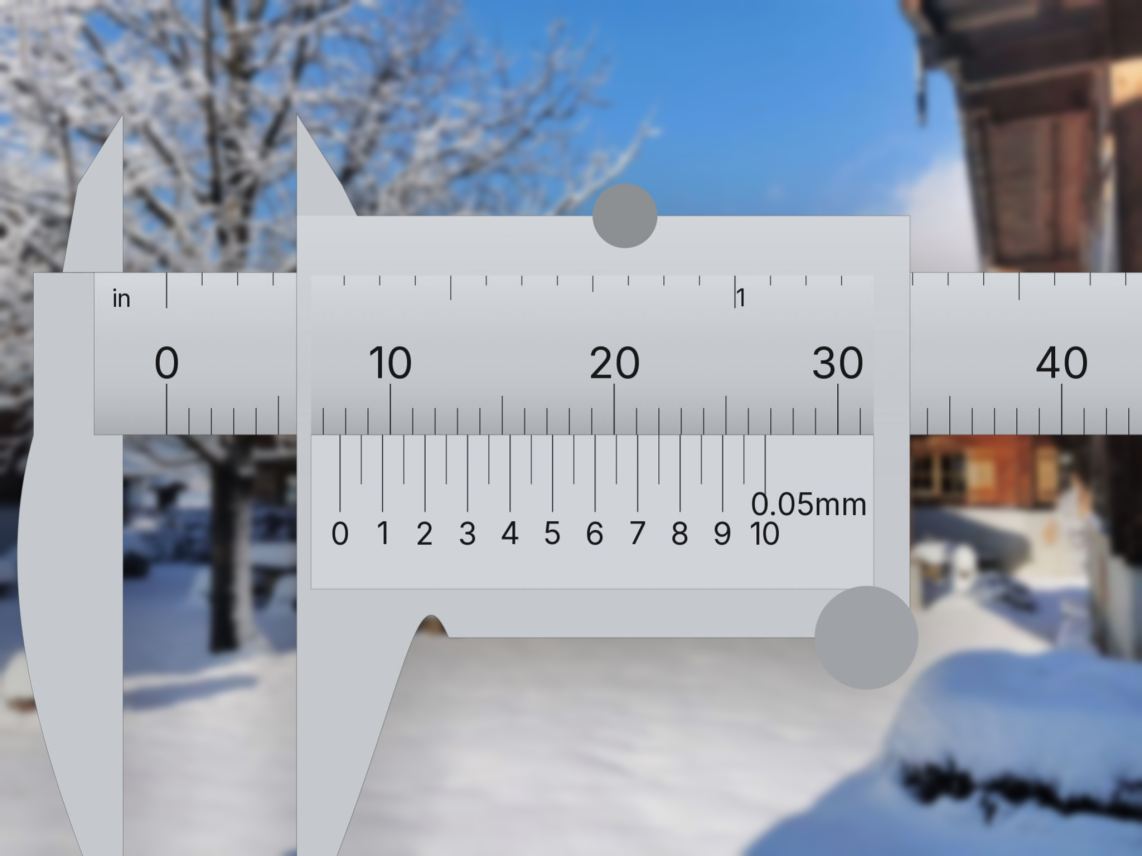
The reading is 7.75 (mm)
